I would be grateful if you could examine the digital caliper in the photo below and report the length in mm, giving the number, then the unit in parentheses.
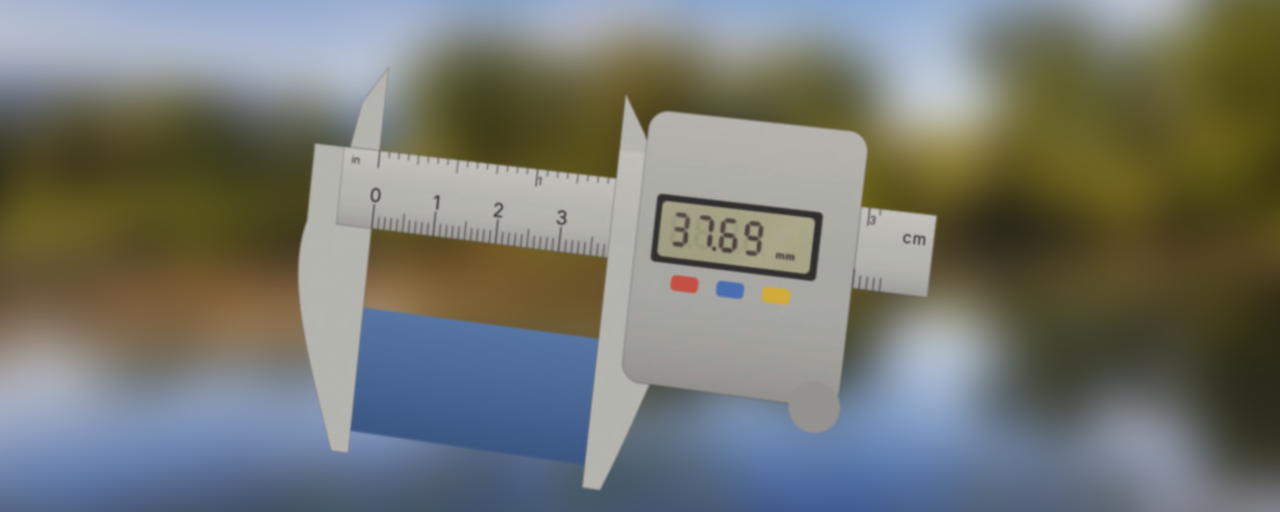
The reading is 37.69 (mm)
